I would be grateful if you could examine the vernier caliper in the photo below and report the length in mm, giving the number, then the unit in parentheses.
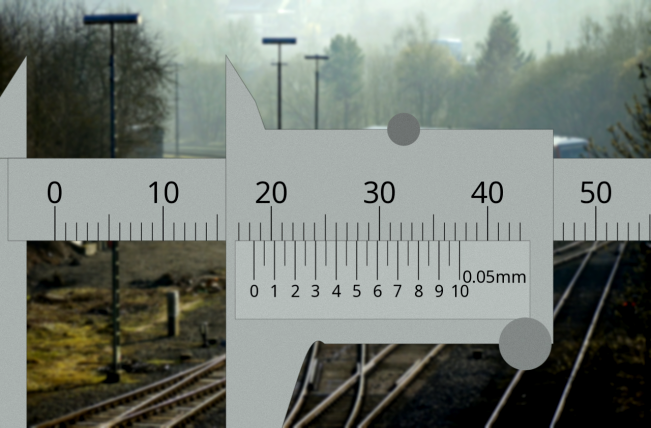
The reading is 18.4 (mm)
